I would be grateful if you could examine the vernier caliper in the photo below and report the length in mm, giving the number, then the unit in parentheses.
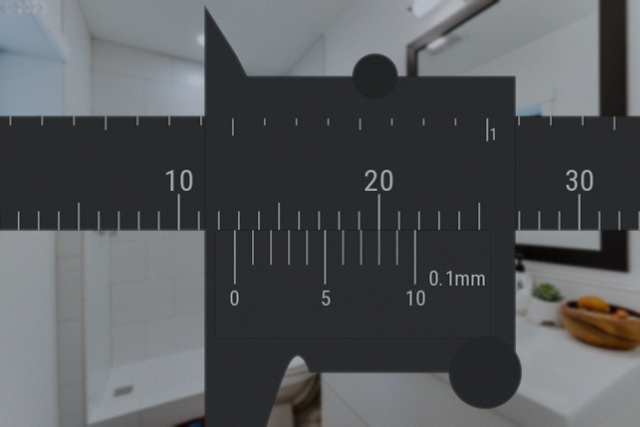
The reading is 12.8 (mm)
